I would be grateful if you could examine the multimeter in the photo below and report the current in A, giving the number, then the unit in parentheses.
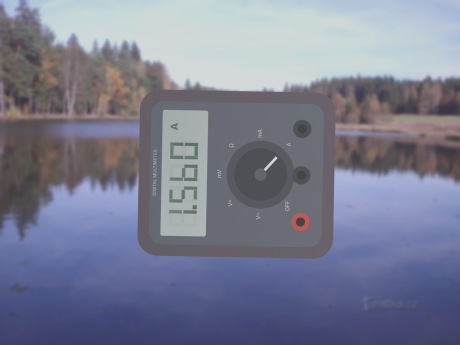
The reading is 1.560 (A)
